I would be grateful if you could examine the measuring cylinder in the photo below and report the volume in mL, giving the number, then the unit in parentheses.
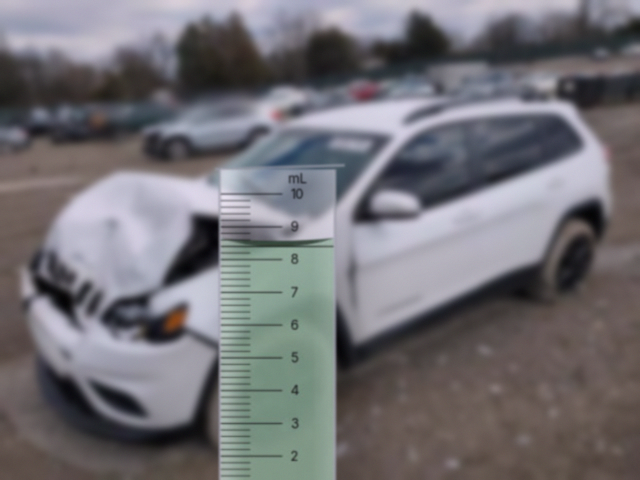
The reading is 8.4 (mL)
